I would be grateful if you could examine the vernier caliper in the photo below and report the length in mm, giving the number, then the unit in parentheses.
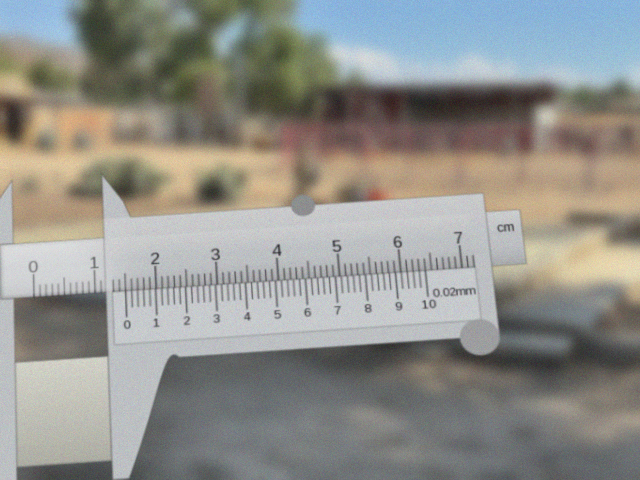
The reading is 15.0 (mm)
